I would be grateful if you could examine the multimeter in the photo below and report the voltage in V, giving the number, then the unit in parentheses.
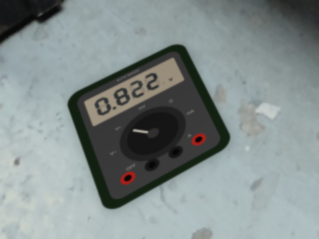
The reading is 0.822 (V)
